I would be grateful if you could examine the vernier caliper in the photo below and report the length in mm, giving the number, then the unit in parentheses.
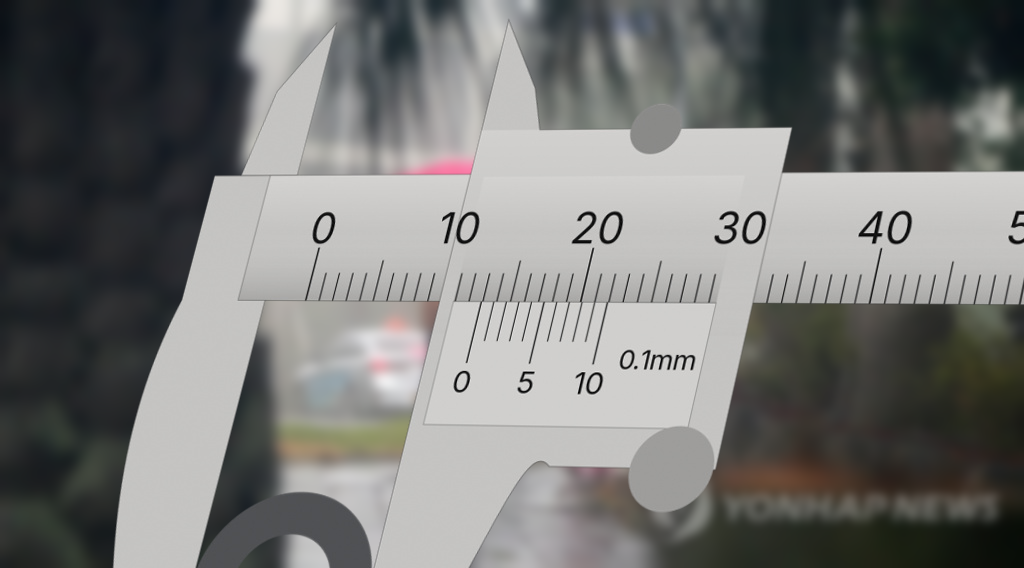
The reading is 12.9 (mm)
